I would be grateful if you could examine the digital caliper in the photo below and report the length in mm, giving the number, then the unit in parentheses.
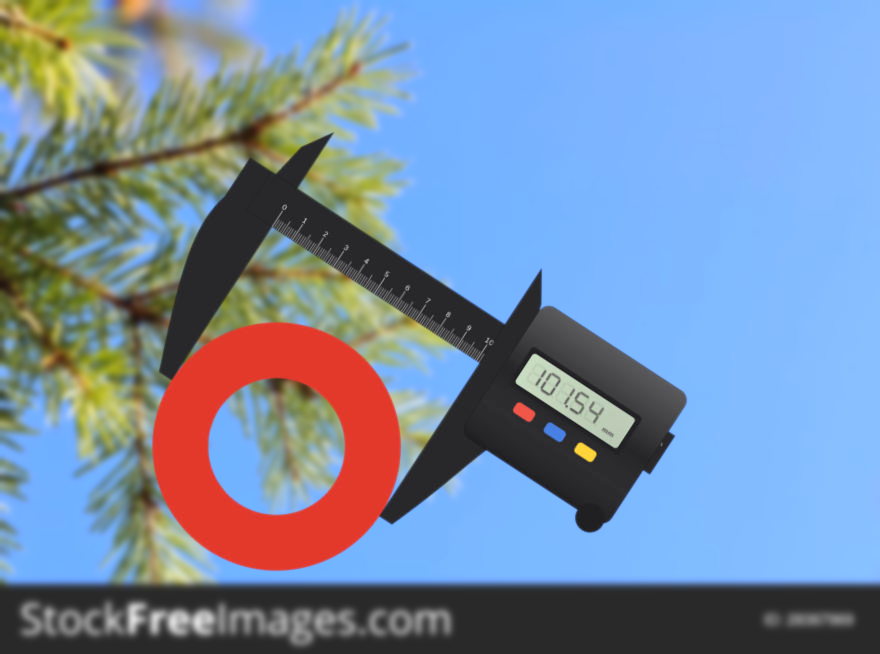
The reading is 101.54 (mm)
